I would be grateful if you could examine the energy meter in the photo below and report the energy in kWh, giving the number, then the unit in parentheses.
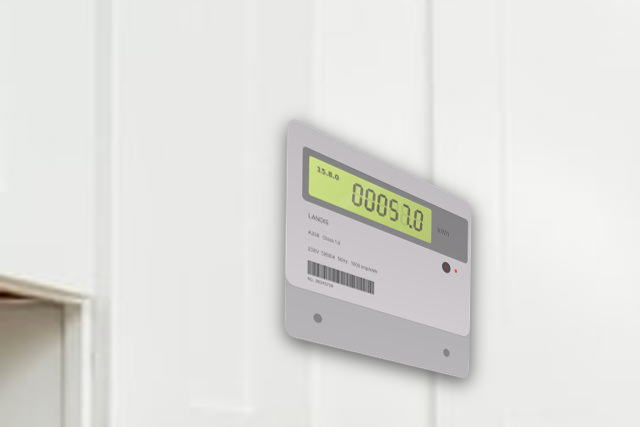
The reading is 57.0 (kWh)
